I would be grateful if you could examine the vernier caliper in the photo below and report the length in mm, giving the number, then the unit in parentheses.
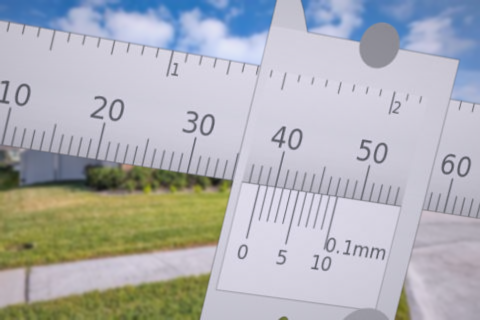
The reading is 38.2 (mm)
